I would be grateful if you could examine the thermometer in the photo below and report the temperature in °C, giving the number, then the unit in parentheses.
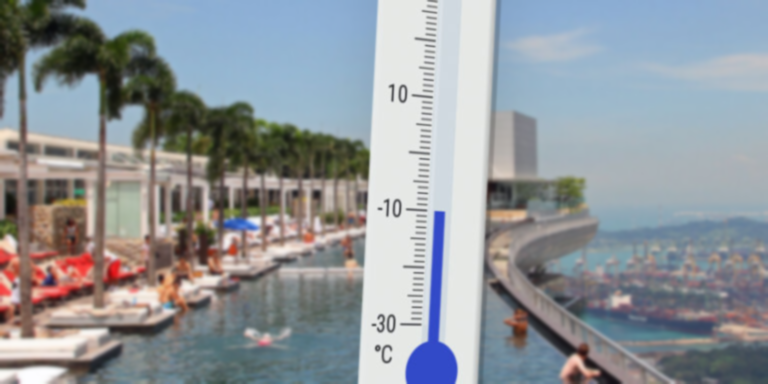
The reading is -10 (°C)
